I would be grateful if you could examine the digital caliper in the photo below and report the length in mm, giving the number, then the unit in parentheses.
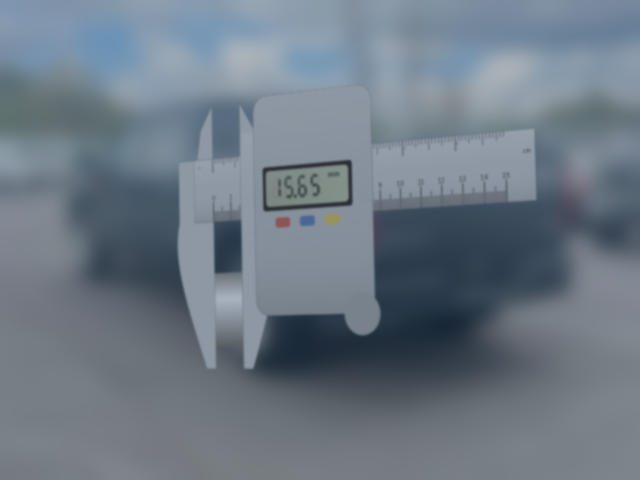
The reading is 15.65 (mm)
